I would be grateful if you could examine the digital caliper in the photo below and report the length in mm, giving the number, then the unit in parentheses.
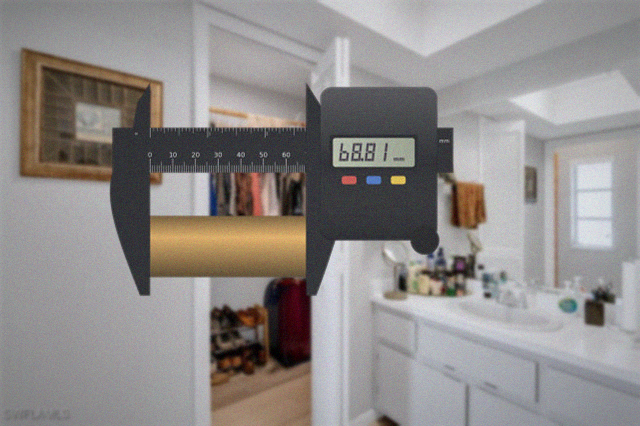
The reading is 68.81 (mm)
